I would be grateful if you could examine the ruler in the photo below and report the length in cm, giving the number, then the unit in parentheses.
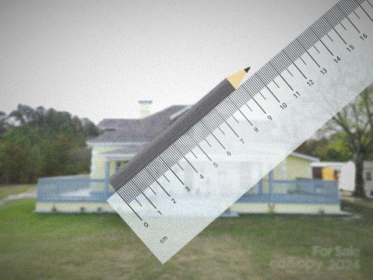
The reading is 10 (cm)
